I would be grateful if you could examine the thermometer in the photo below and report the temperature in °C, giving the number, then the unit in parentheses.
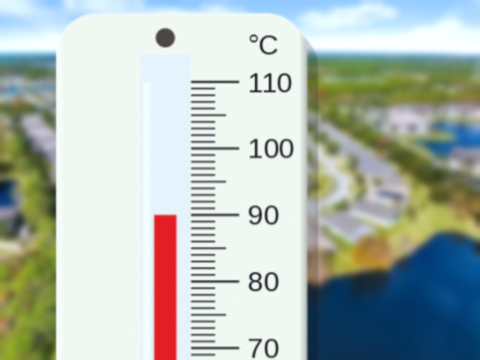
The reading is 90 (°C)
